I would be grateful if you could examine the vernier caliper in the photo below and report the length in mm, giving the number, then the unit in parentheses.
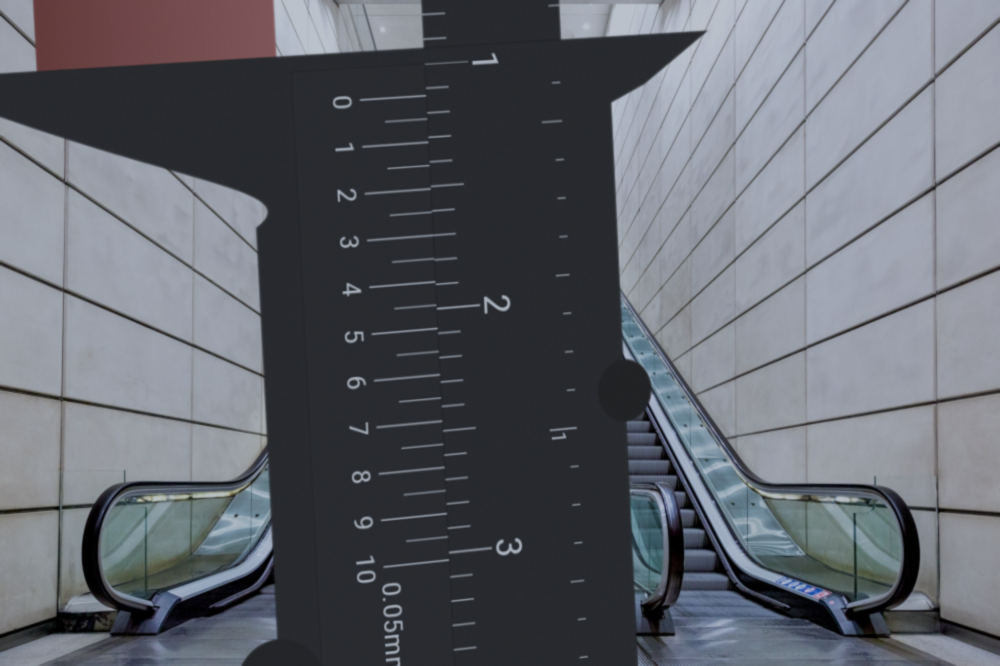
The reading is 11.3 (mm)
